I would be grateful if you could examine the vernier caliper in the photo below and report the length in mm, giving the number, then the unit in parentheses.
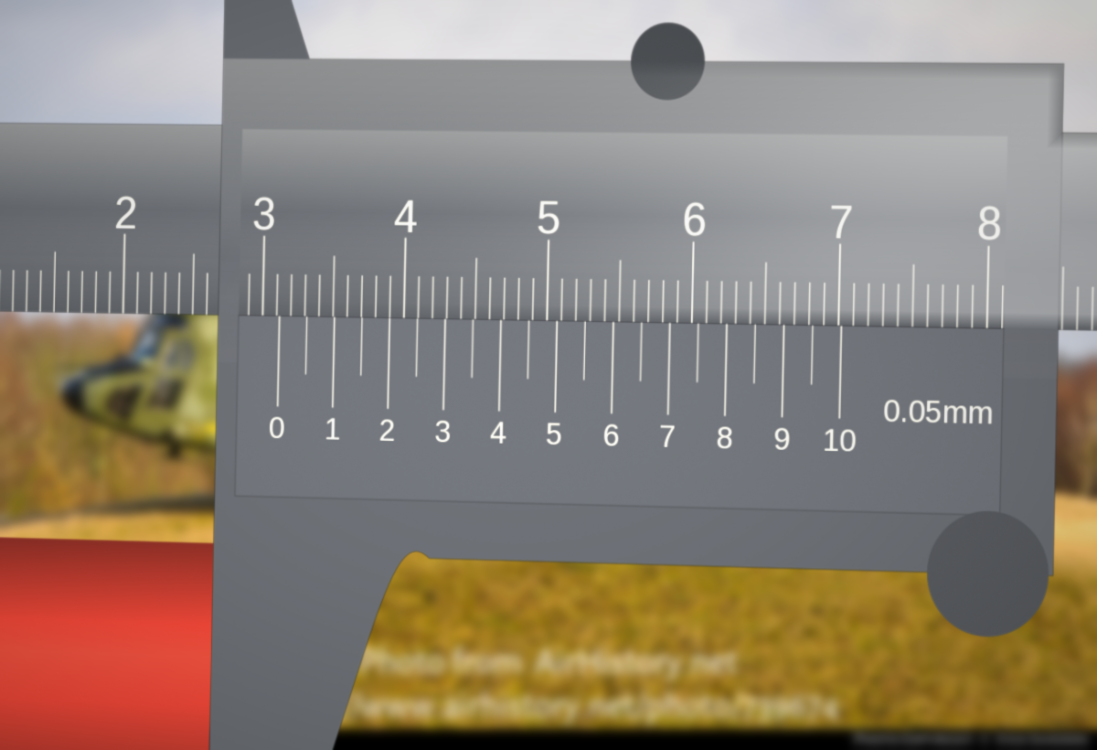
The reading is 31.2 (mm)
